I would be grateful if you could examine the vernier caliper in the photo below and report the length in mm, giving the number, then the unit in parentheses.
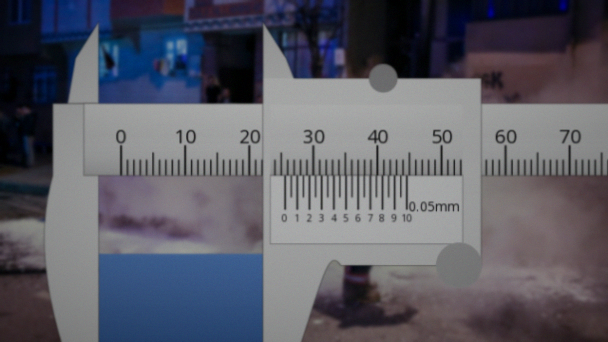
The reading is 25.6 (mm)
